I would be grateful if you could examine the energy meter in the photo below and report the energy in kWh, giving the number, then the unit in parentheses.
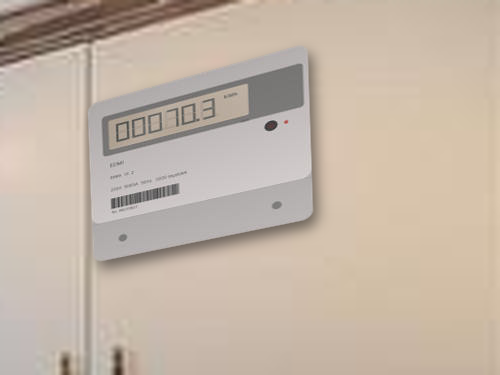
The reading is 70.3 (kWh)
